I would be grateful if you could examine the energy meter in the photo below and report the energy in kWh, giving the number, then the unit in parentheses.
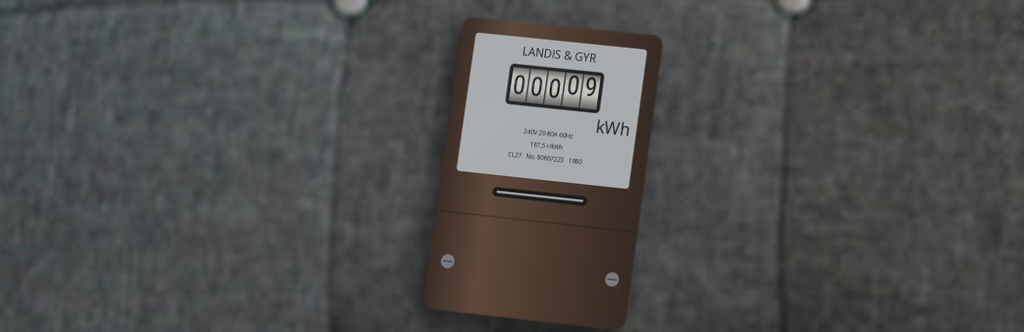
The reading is 9 (kWh)
